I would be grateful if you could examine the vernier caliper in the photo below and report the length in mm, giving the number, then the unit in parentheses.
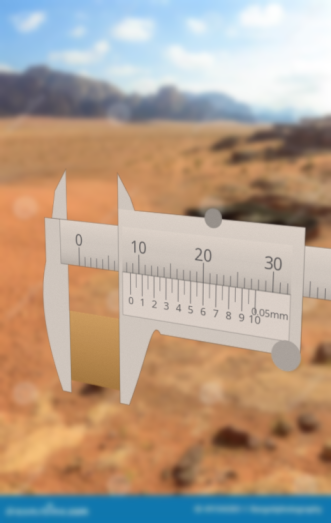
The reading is 8.6 (mm)
